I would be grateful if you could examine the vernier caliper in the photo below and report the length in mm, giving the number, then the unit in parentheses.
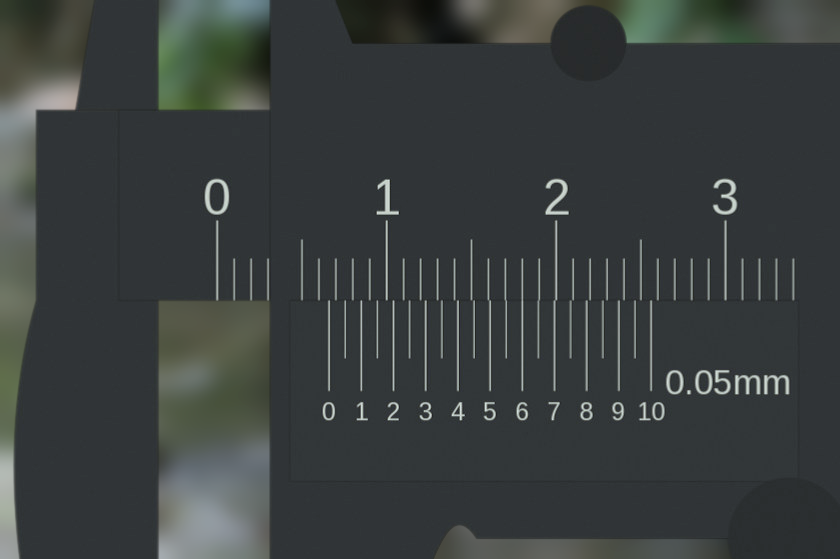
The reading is 6.6 (mm)
